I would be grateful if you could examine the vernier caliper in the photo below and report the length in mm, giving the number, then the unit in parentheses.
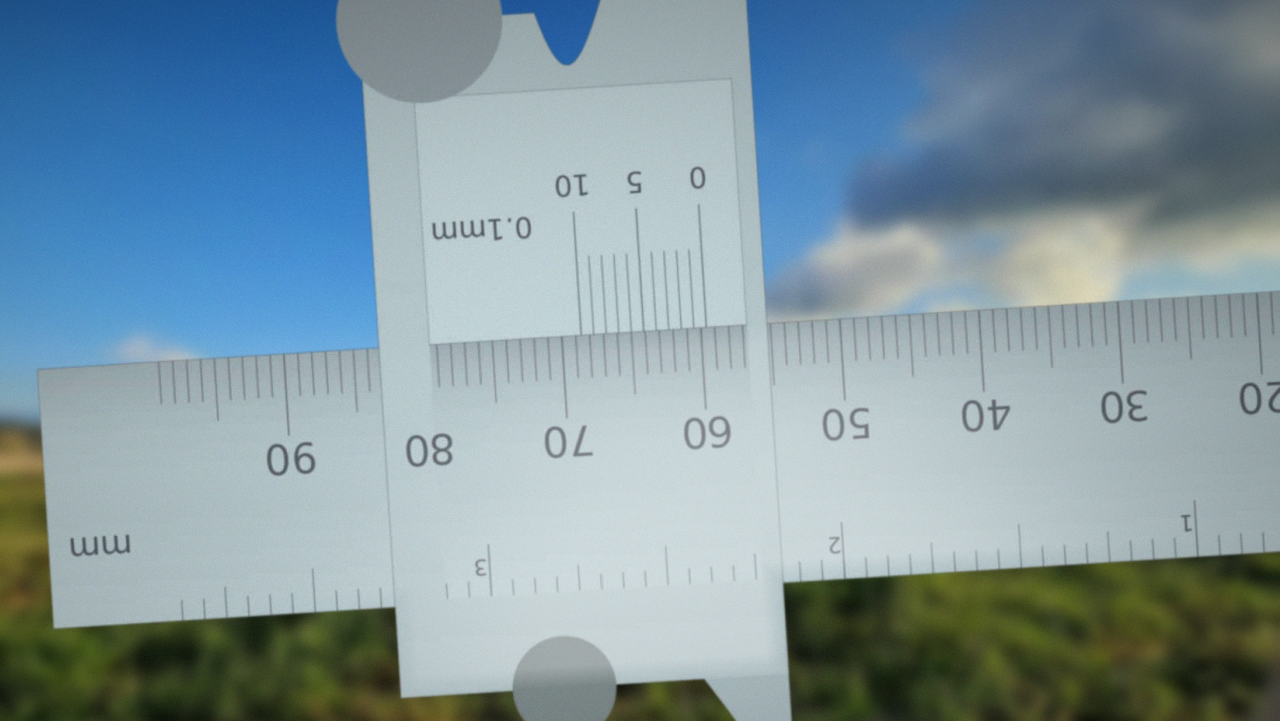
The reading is 59.6 (mm)
